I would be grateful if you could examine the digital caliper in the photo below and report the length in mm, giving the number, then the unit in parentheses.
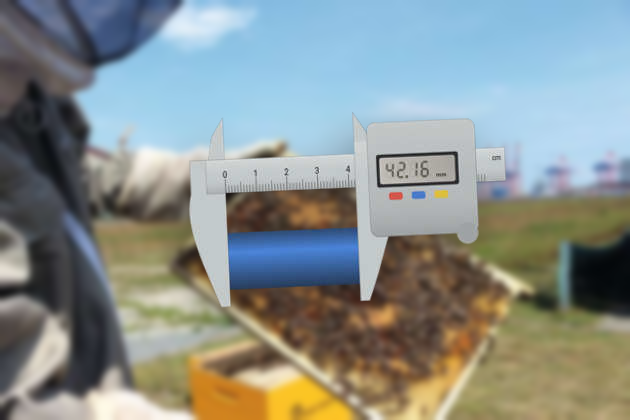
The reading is 42.16 (mm)
